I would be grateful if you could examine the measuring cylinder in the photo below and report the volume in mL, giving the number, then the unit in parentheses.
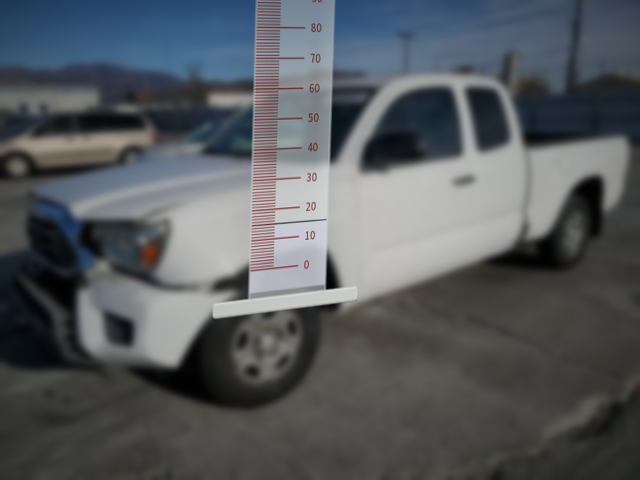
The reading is 15 (mL)
